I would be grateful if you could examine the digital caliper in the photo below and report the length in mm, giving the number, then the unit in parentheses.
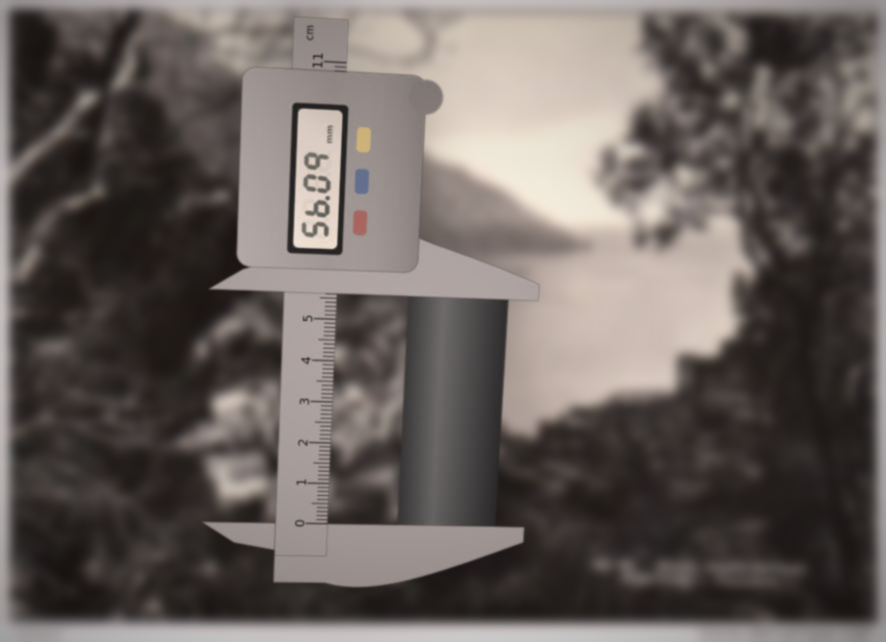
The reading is 56.09 (mm)
